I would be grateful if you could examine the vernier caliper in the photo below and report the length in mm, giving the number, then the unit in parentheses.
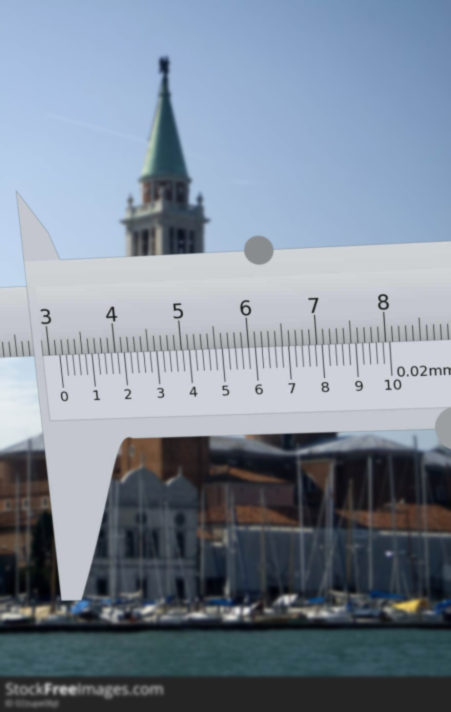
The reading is 31.6 (mm)
